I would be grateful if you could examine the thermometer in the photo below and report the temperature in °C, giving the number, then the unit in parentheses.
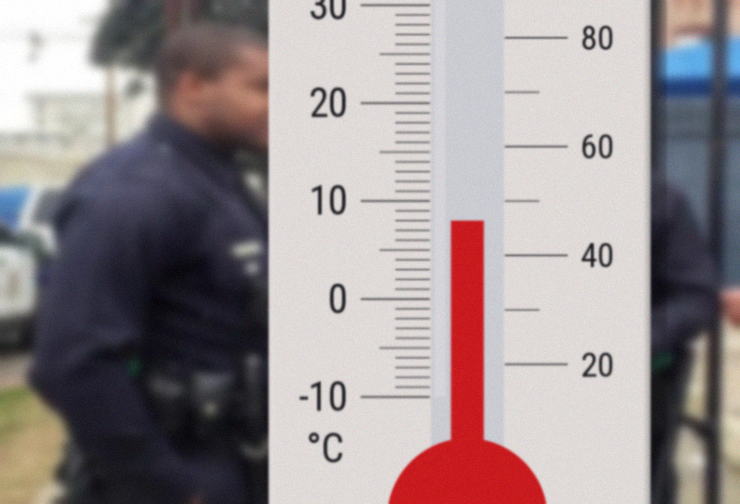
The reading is 8 (°C)
